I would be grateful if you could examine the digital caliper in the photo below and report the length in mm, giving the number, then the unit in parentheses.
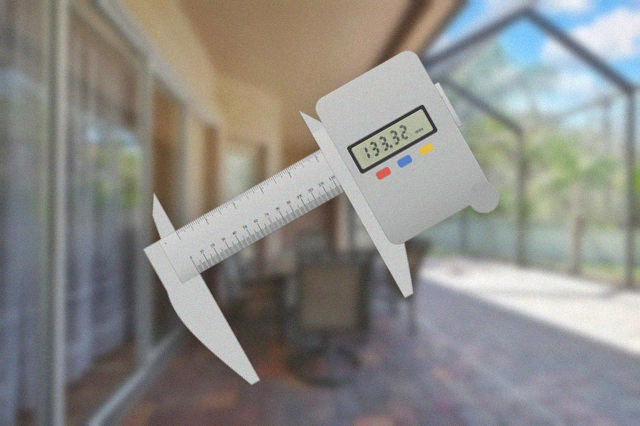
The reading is 133.32 (mm)
